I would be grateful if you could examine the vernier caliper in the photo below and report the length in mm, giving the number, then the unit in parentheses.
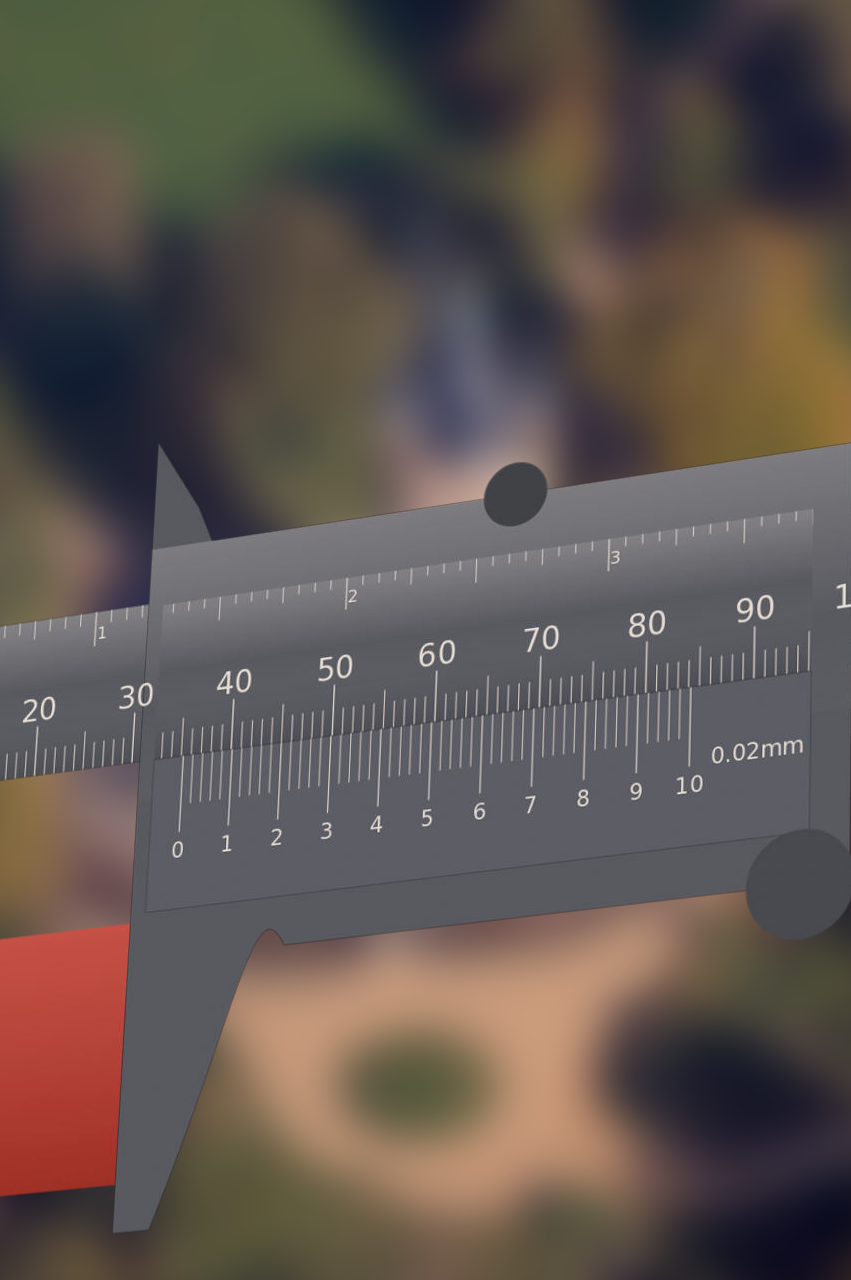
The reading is 35.2 (mm)
